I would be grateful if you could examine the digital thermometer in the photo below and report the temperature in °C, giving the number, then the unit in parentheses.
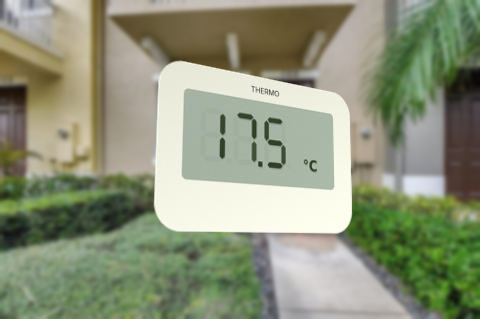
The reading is 17.5 (°C)
